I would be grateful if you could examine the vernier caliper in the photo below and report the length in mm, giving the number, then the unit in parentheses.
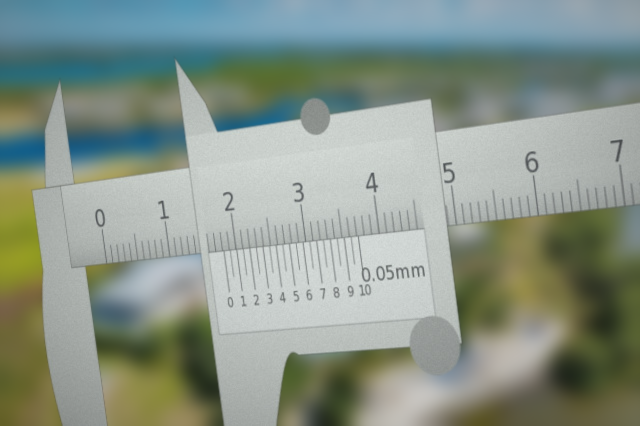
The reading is 18.2 (mm)
